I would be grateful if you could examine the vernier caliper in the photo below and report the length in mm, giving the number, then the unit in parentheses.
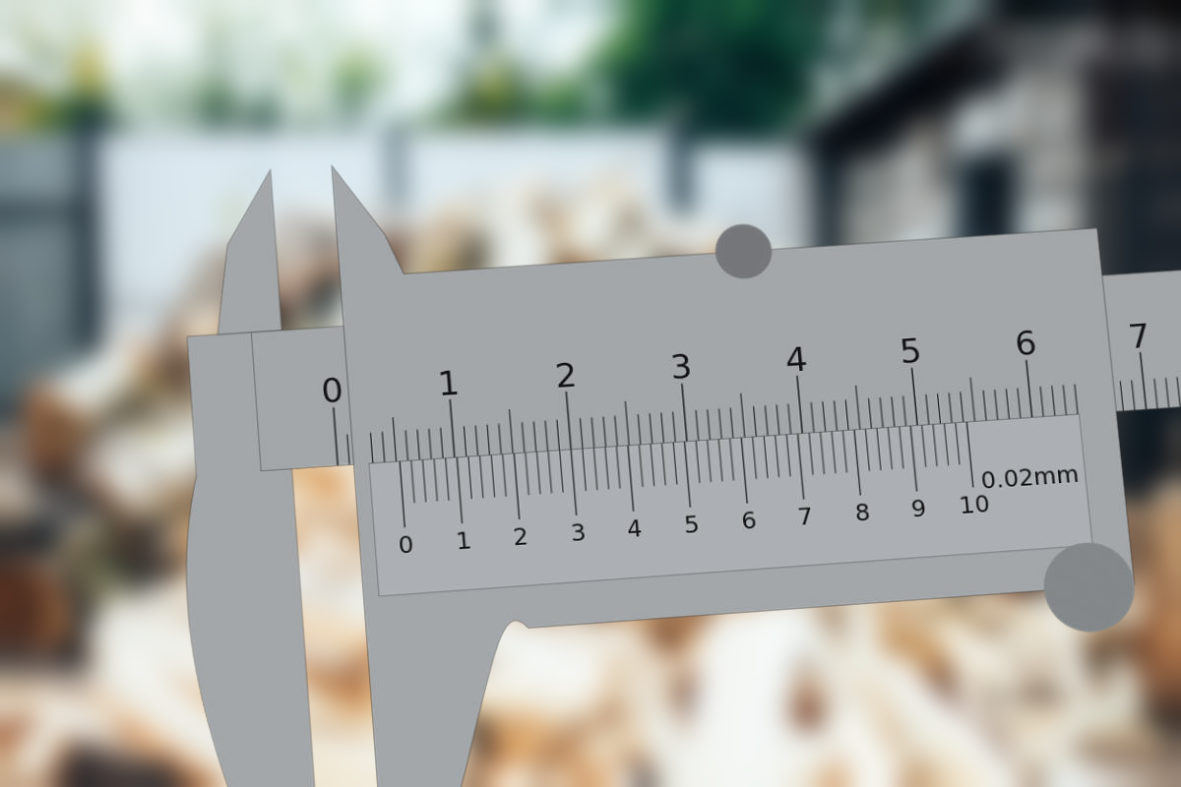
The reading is 5.3 (mm)
